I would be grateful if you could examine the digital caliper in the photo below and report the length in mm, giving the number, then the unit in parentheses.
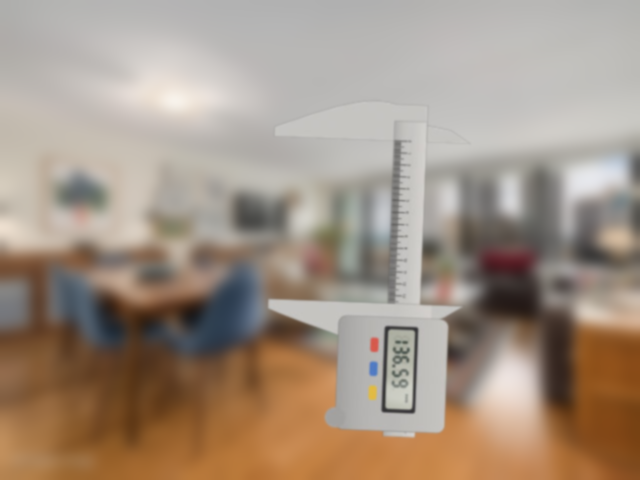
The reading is 136.59 (mm)
